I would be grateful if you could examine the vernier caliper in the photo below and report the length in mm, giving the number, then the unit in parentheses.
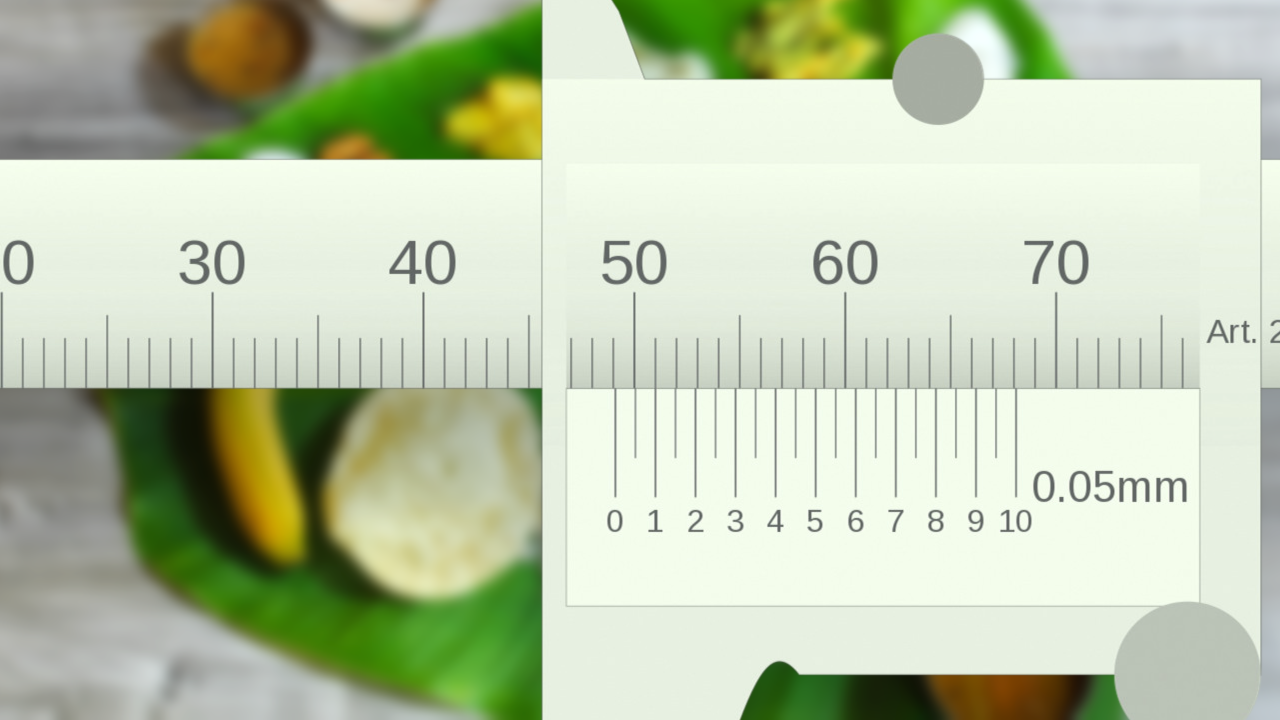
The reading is 49.1 (mm)
